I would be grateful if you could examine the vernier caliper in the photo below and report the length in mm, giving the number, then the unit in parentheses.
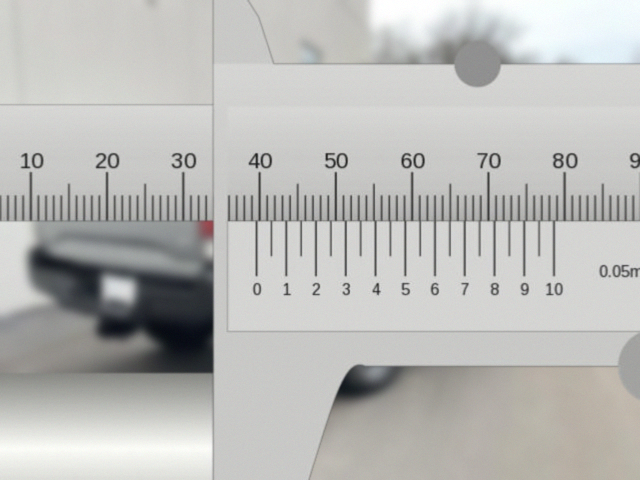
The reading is 39.6 (mm)
